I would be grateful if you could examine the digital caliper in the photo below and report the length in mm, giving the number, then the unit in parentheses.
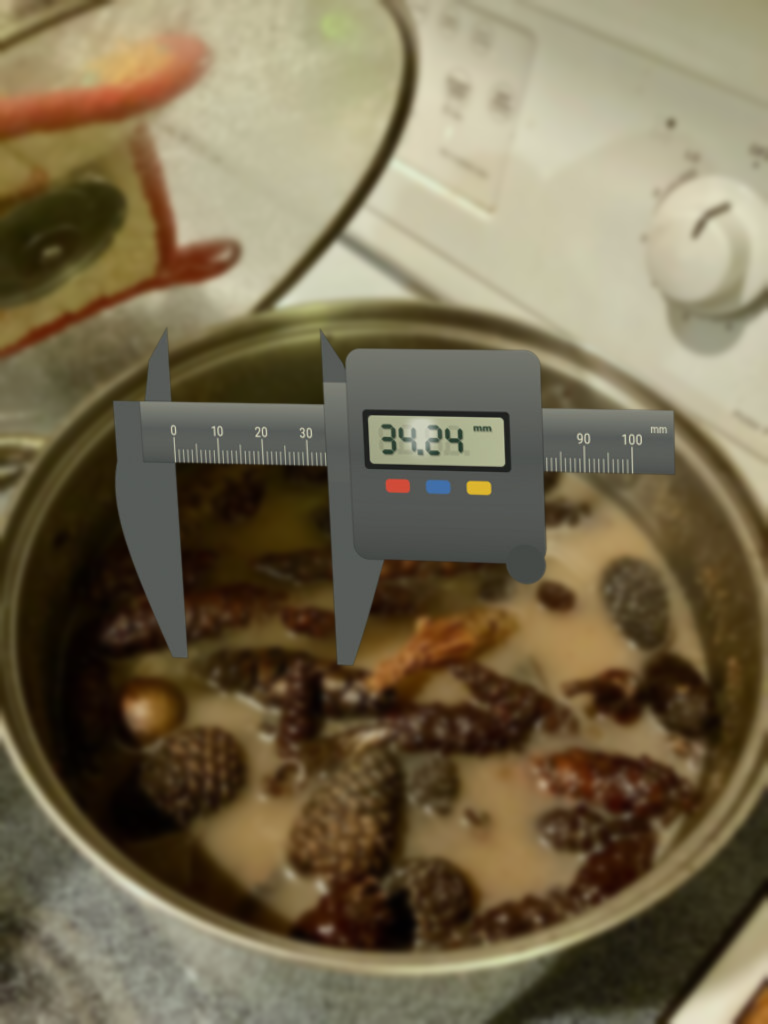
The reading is 34.24 (mm)
